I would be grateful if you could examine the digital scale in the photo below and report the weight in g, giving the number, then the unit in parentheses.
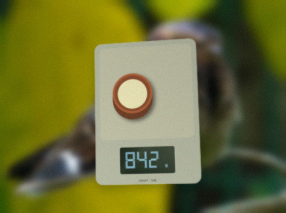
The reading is 842 (g)
